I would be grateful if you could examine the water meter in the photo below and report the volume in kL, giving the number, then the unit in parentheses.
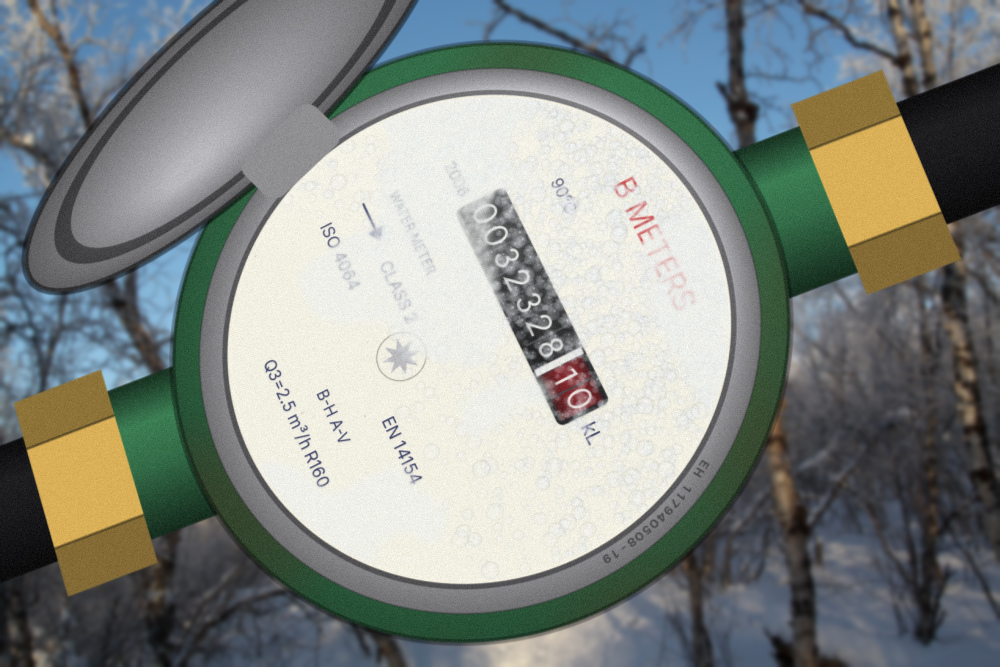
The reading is 32328.10 (kL)
